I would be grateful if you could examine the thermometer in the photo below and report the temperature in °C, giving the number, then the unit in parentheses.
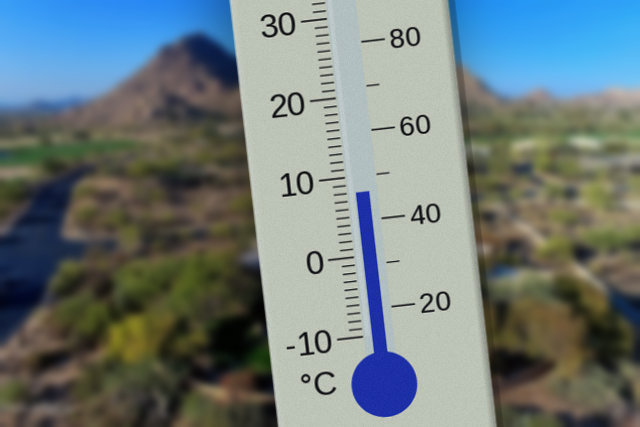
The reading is 8 (°C)
